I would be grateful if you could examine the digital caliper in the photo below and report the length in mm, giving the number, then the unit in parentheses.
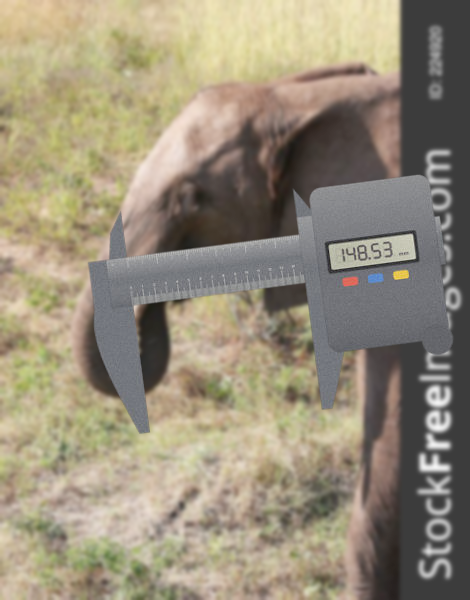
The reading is 148.53 (mm)
